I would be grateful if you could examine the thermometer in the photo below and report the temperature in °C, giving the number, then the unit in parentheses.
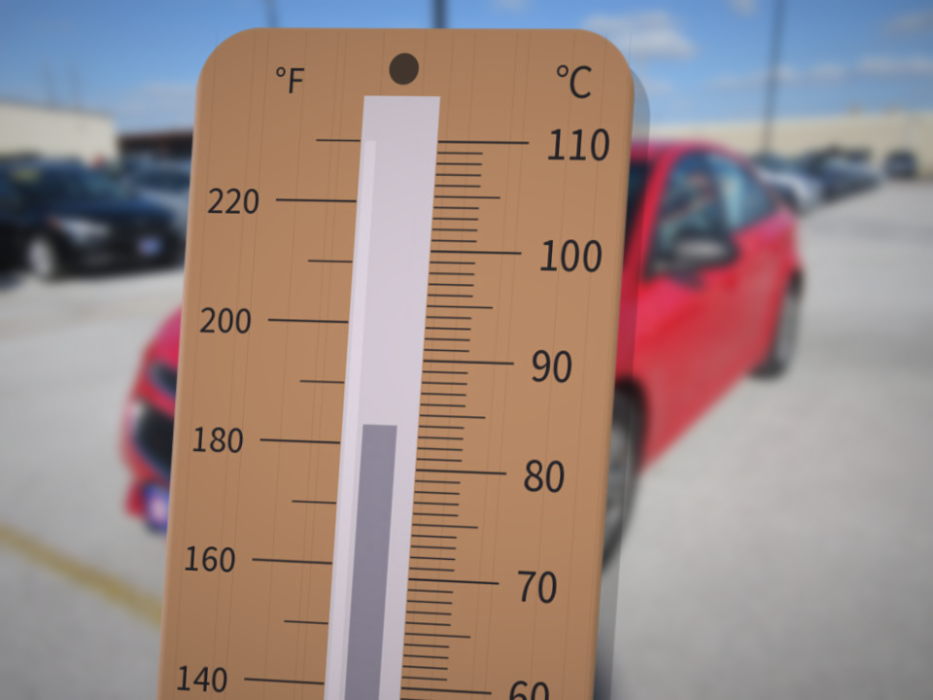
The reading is 84 (°C)
